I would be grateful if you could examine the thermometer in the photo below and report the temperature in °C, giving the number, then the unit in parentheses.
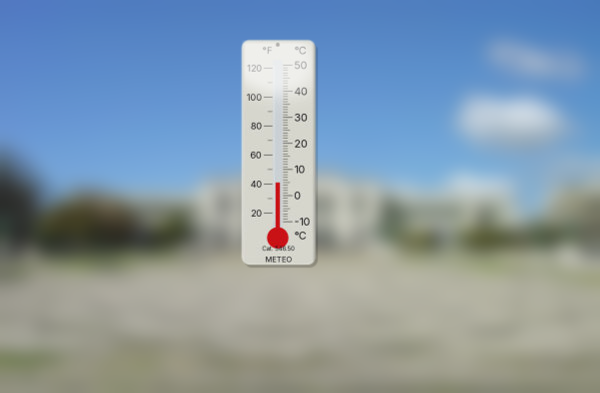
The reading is 5 (°C)
